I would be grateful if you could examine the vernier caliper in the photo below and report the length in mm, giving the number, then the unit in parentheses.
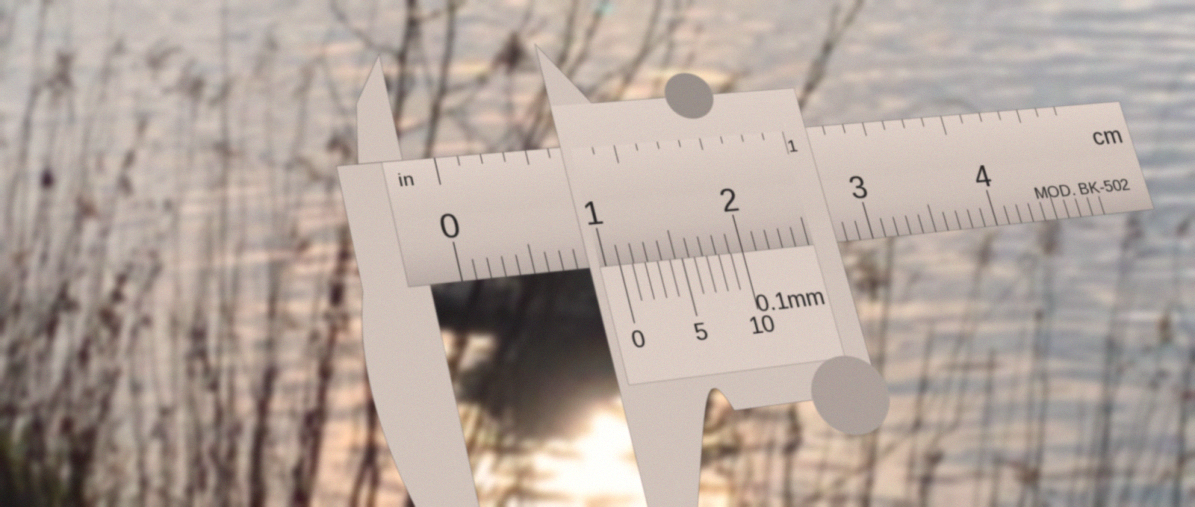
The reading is 11.0 (mm)
